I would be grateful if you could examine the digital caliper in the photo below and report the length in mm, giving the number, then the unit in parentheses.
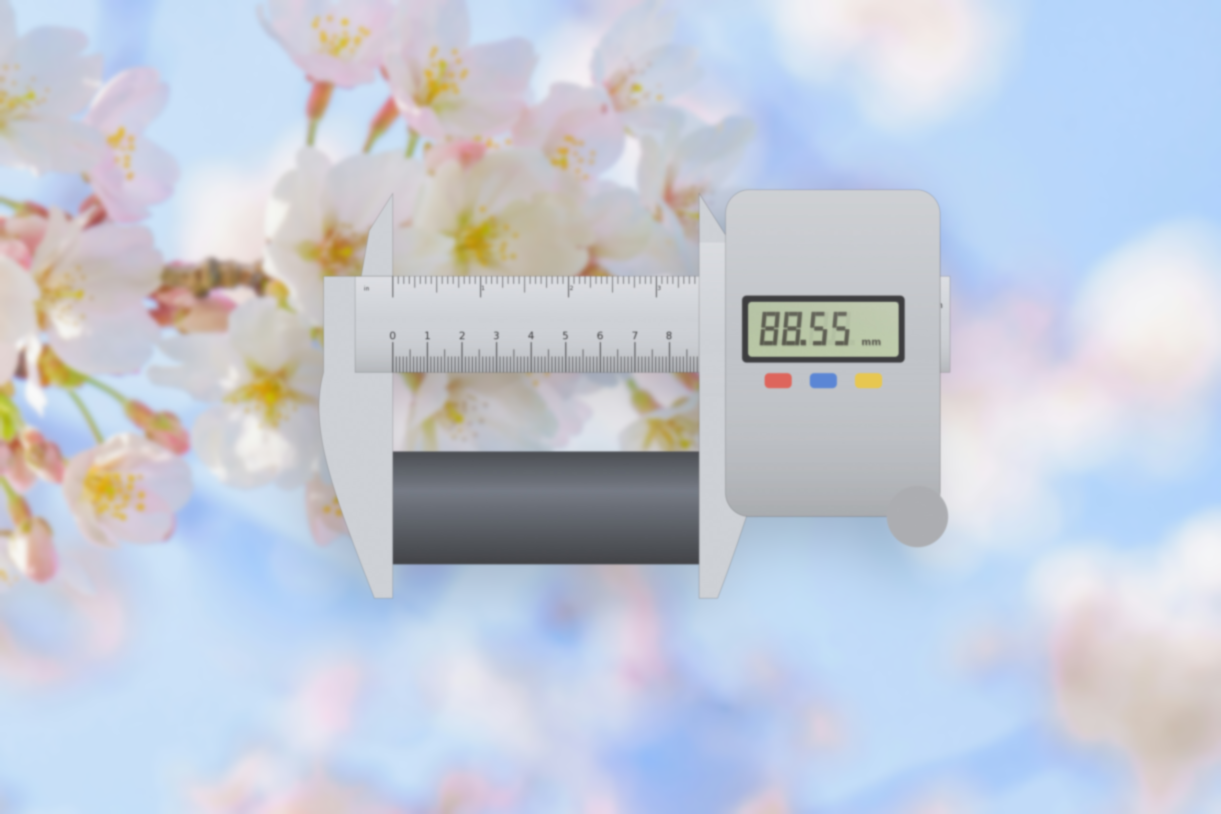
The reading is 88.55 (mm)
